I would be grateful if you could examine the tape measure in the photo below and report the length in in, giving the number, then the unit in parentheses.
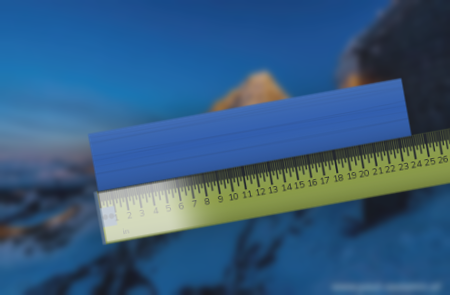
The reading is 24 (in)
